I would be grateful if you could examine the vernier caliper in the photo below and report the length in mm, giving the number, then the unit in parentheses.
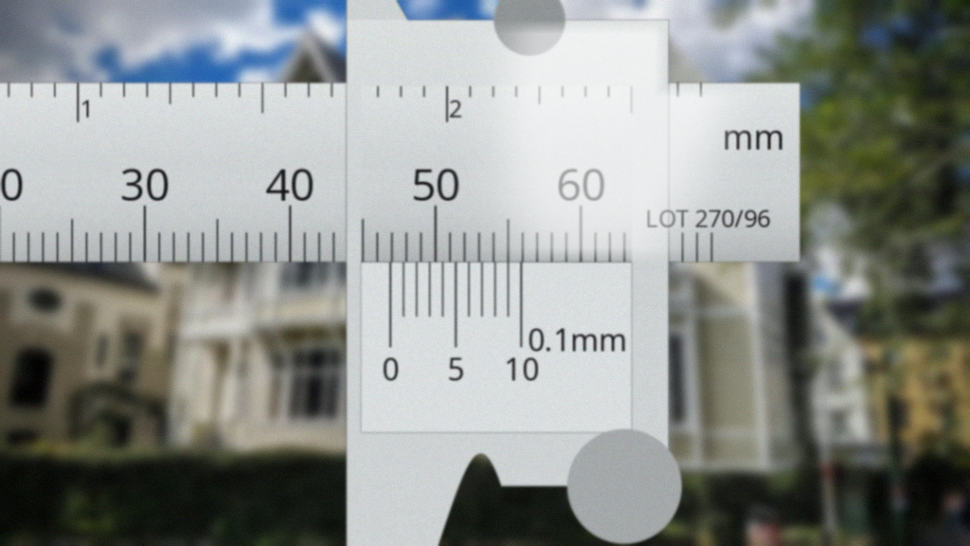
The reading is 46.9 (mm)
